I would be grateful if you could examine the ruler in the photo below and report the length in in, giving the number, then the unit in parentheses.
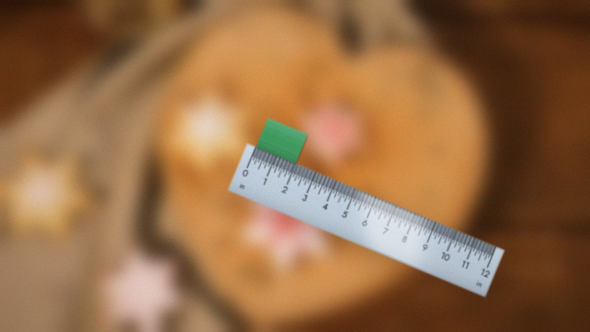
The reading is 2 (in)
